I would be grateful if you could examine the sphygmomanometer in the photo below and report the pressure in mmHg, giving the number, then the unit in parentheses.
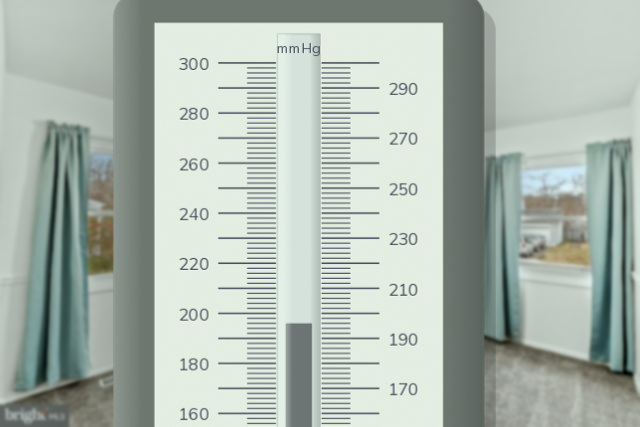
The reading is 196 (mmHg)
